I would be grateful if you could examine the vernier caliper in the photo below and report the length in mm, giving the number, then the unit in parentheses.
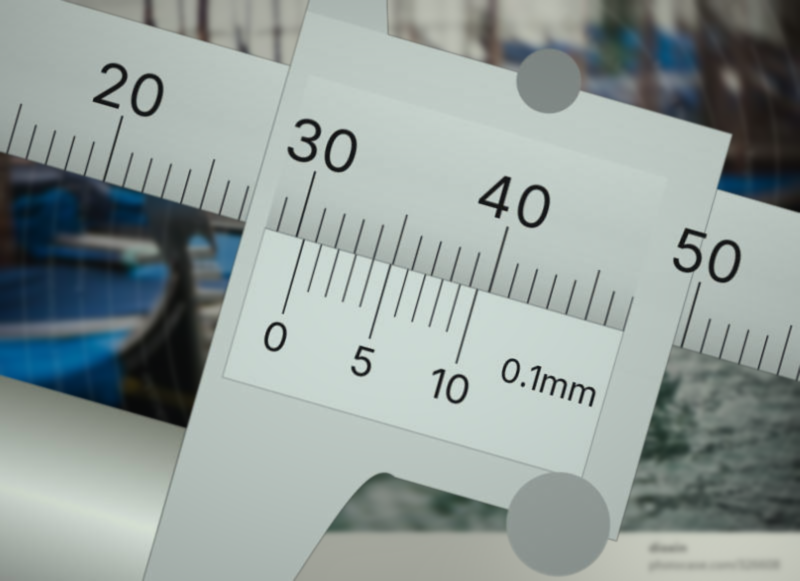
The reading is 30.4 (mm)
